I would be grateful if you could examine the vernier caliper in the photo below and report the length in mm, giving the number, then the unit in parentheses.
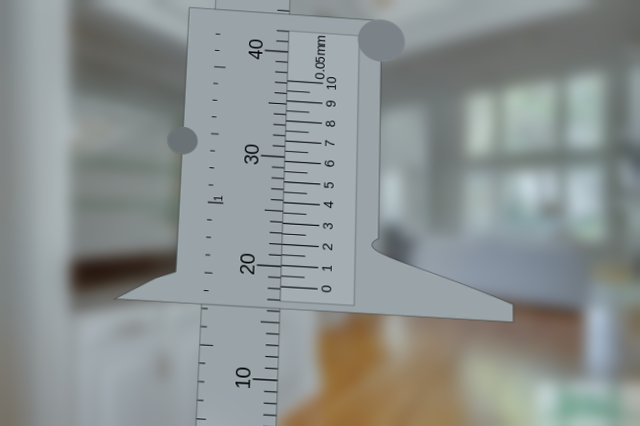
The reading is 18.2 (mm)
